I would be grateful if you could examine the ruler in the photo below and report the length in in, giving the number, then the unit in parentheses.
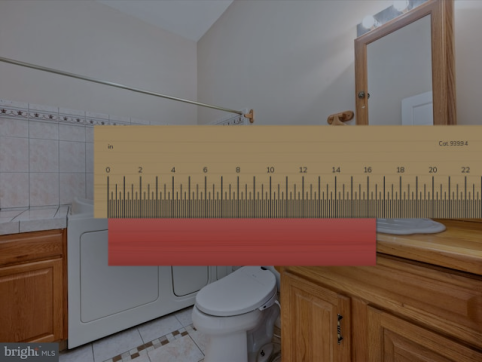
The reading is 16.5 (in)
